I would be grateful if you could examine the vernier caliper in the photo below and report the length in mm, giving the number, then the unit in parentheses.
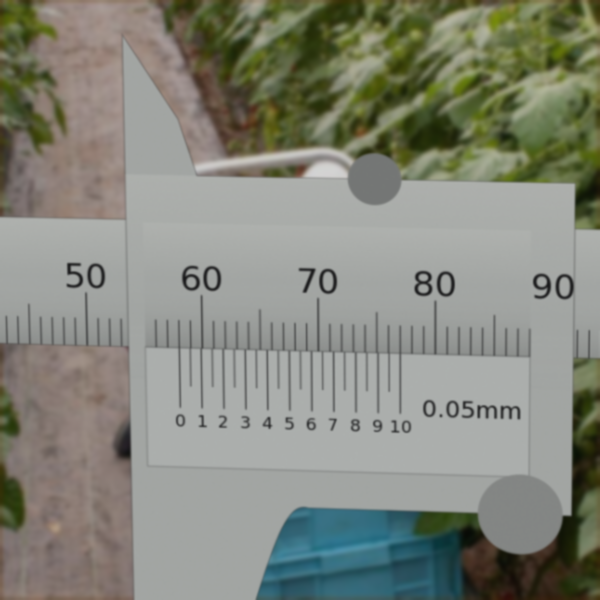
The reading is 58.0 (mm)
